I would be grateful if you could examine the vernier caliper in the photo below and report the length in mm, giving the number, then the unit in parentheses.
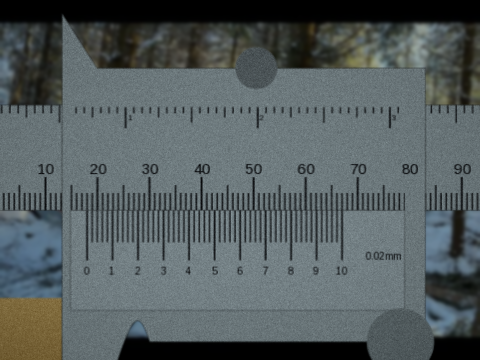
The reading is 18.0 (mm)
